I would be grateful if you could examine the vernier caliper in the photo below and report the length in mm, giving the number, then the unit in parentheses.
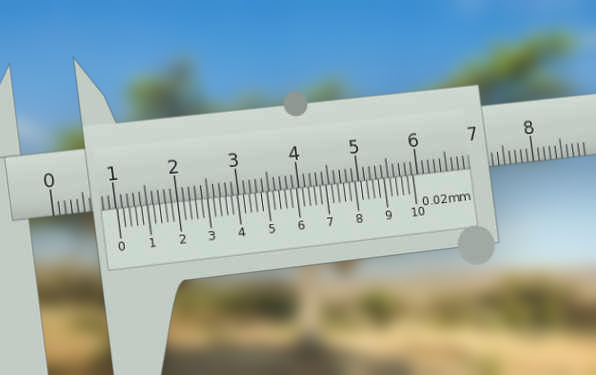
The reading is 10.2 (mm)
